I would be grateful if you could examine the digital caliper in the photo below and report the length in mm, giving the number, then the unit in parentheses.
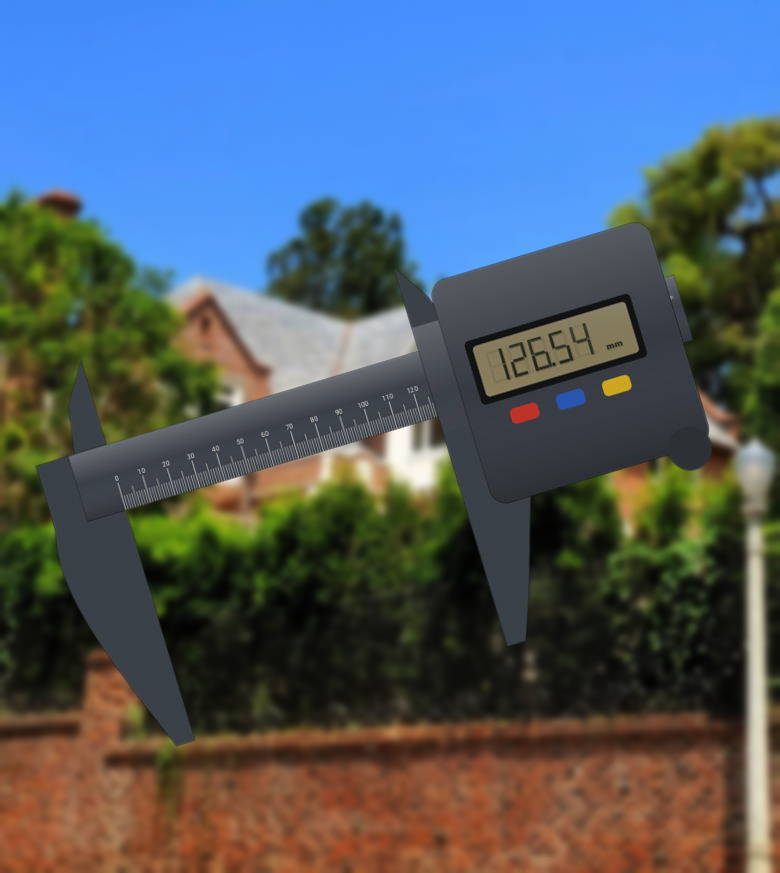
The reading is 126.54 (mm)
